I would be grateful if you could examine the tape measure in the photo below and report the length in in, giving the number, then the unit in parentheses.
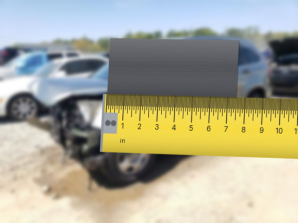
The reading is 7.5 (in)
